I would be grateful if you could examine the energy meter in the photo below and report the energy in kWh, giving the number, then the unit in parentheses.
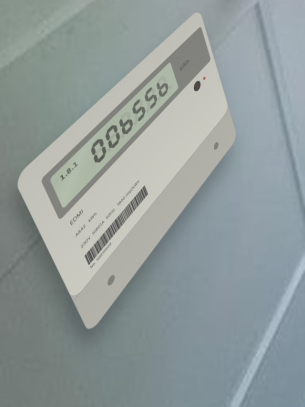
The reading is 6556 (kWh)
